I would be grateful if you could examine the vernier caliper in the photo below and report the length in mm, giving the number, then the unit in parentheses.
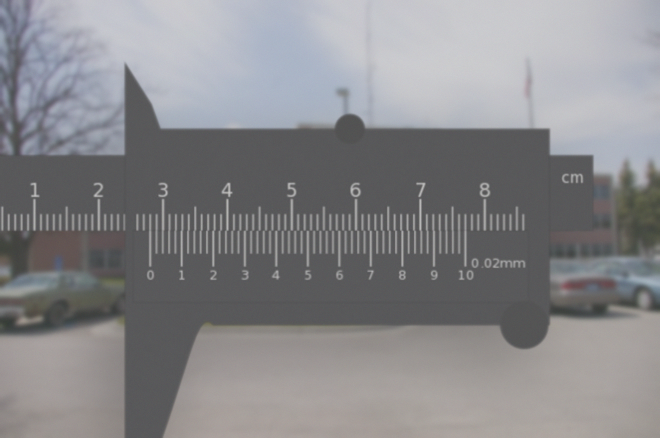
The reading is 28.0 (mm)
